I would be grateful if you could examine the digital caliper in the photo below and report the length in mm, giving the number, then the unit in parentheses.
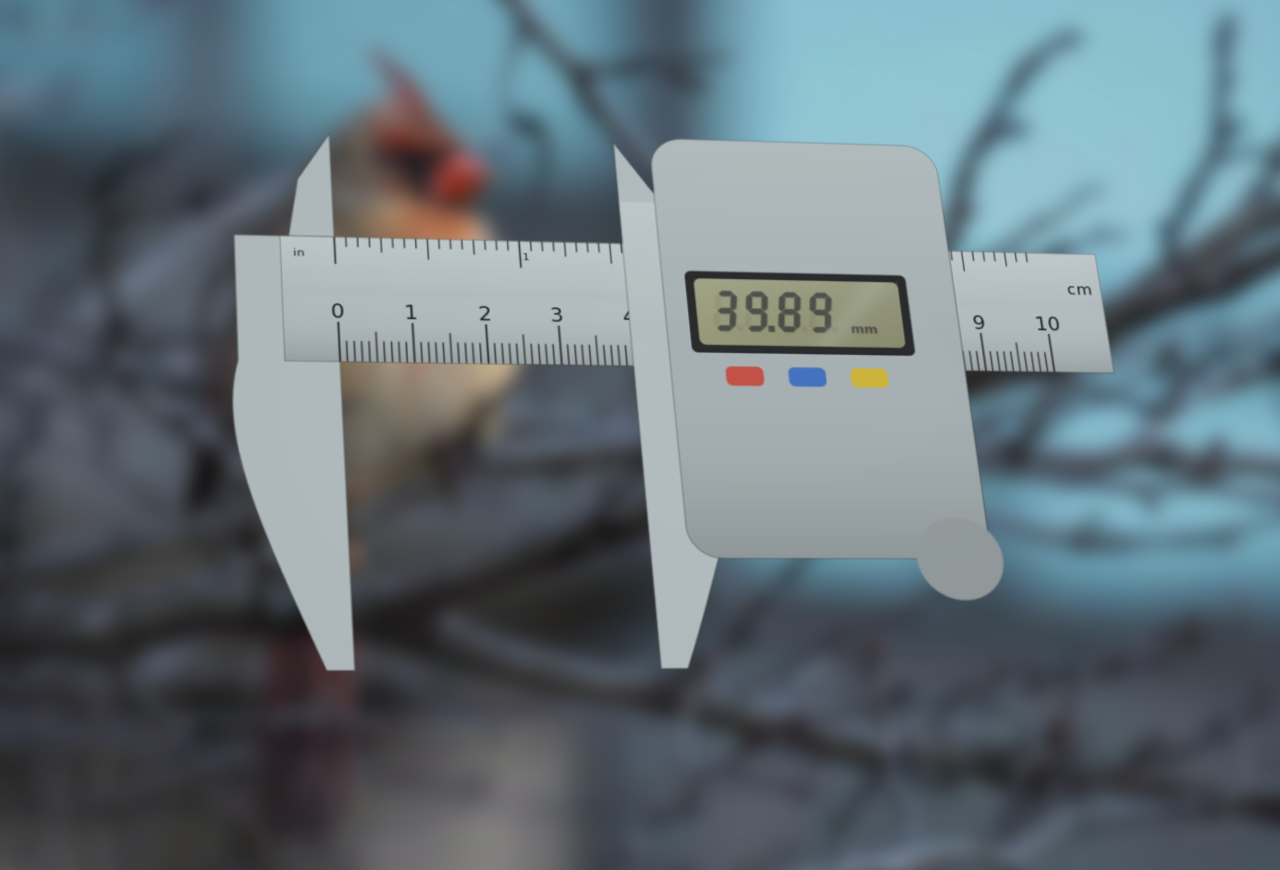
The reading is 39.89 (mm)
